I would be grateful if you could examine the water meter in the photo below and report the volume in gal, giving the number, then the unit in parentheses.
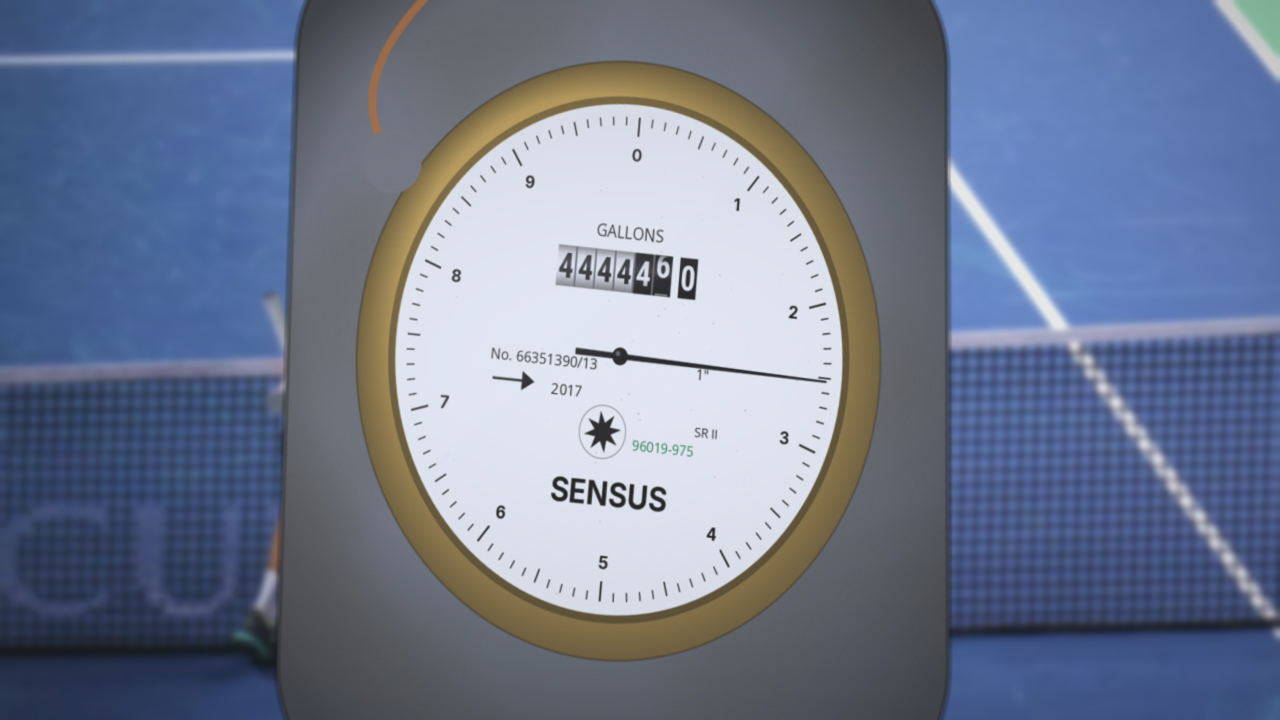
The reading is 4444462.5 (gal)
